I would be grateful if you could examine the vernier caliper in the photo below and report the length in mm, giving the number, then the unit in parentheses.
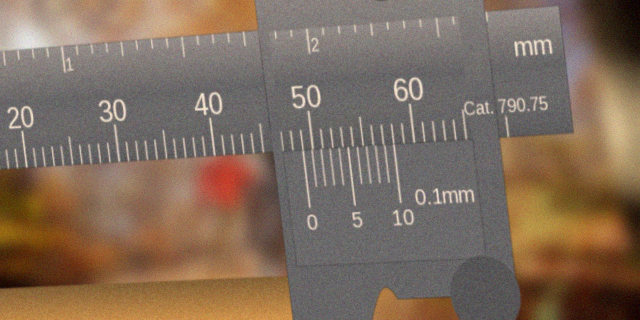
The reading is 49.0 (mm)
